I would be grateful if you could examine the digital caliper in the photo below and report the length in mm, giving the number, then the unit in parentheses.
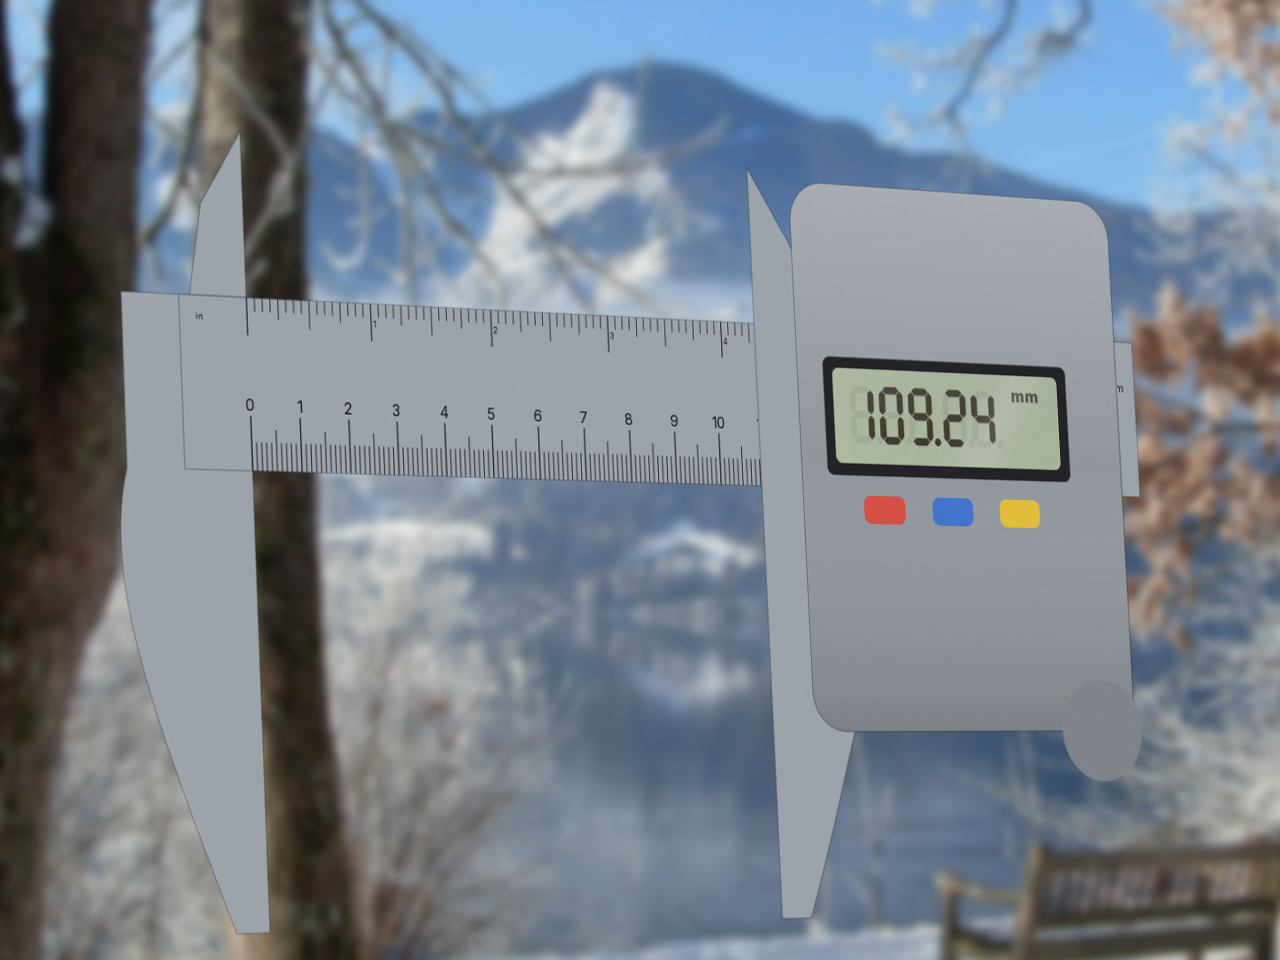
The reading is 109.24 (mm)
